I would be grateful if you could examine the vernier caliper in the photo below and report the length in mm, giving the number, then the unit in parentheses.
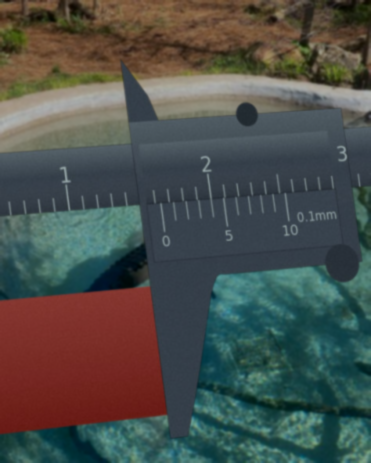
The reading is 16.4 (mm)
